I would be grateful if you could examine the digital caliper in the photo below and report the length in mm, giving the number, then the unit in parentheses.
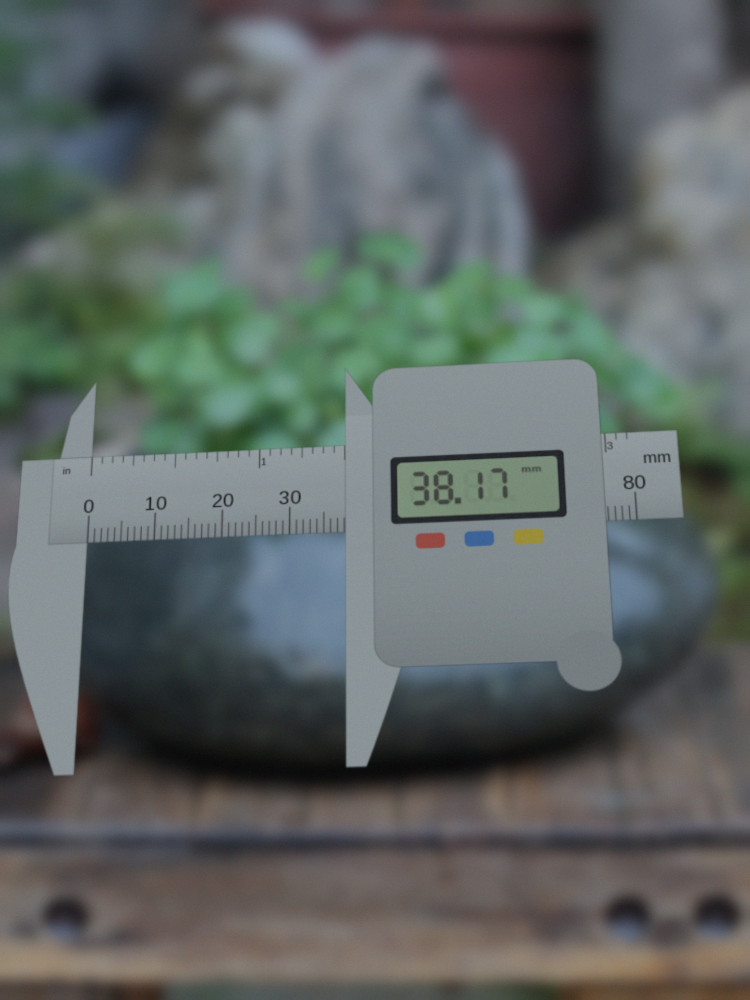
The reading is 38.17 (mm)
